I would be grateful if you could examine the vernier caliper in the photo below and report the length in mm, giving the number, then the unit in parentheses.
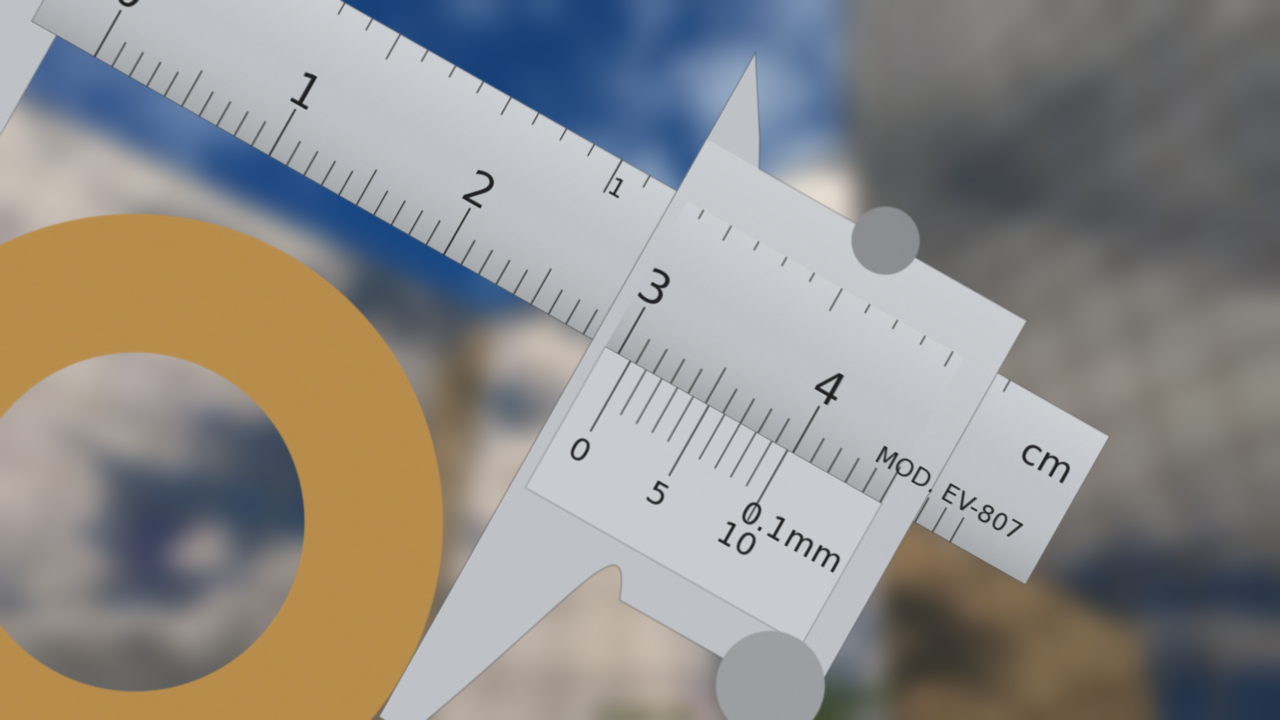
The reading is 30.7 (mm)
